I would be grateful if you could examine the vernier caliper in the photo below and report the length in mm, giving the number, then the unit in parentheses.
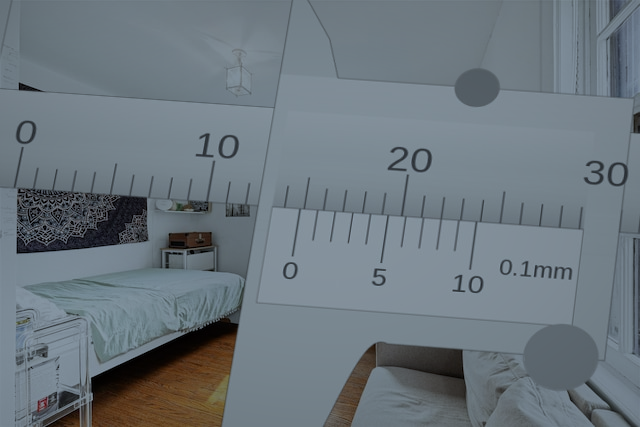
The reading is 14.8 (mm)
